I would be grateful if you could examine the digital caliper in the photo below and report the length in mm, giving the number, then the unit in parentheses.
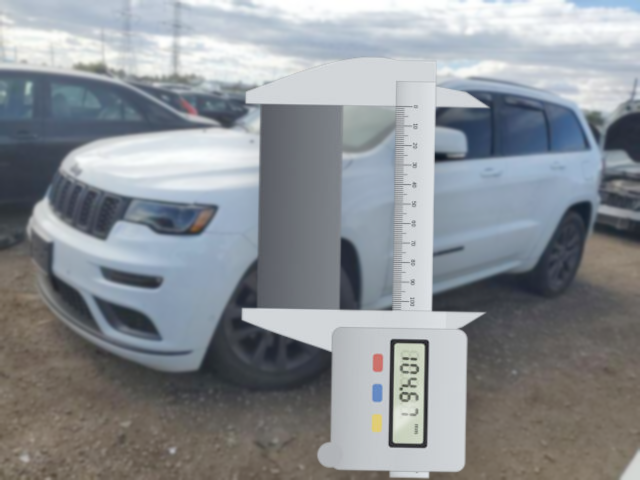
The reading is 104.67 (mm)
